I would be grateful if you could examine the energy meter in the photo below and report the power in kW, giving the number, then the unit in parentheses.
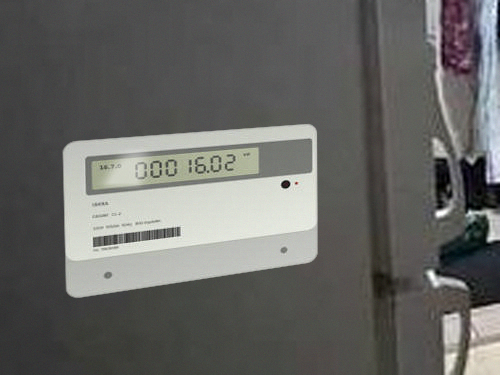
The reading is 16.02 (kW)
